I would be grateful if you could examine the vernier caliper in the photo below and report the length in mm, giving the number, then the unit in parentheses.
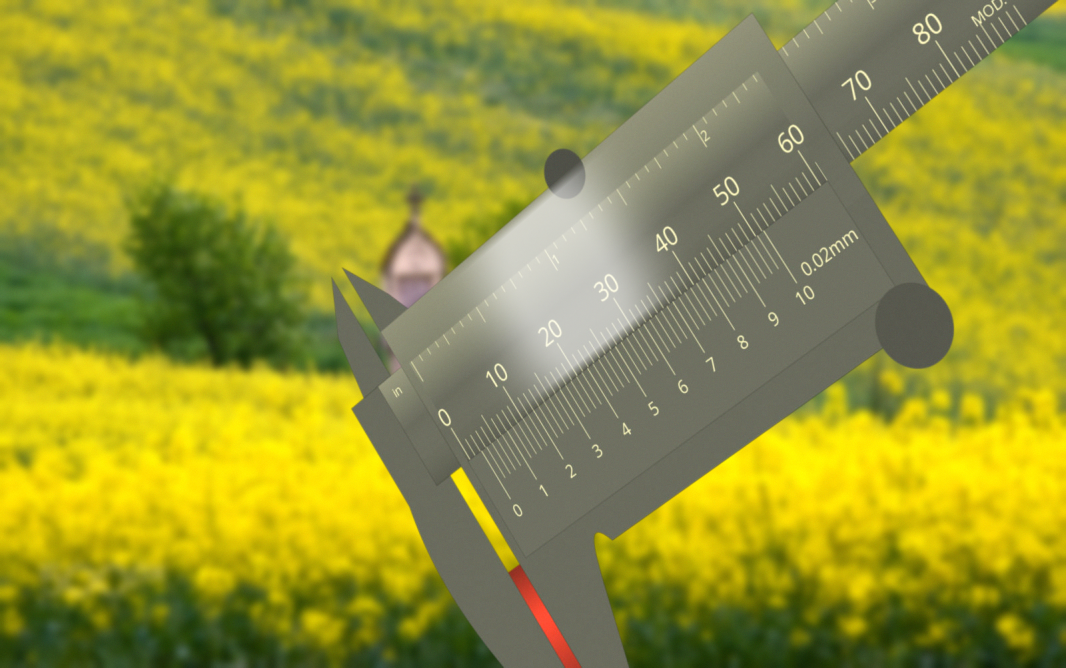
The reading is 2.2 (mm)
